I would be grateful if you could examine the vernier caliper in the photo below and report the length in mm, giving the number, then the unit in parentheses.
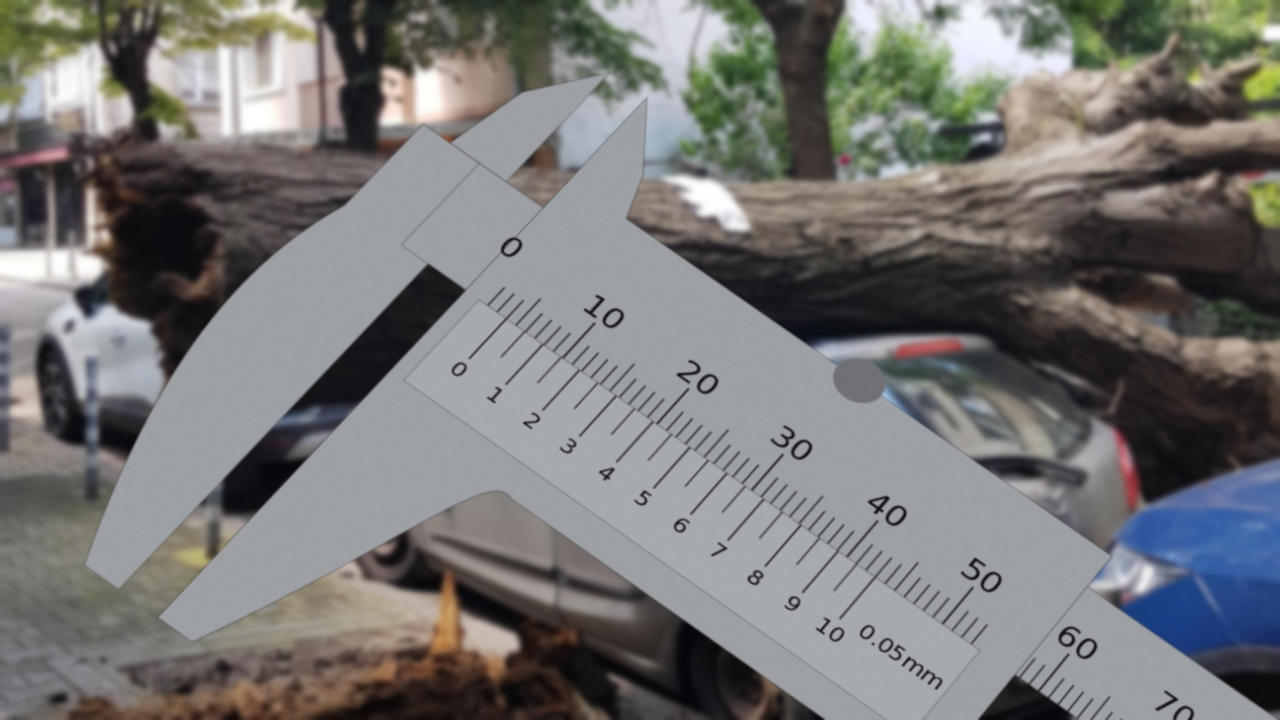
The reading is 4.0 (mm)
